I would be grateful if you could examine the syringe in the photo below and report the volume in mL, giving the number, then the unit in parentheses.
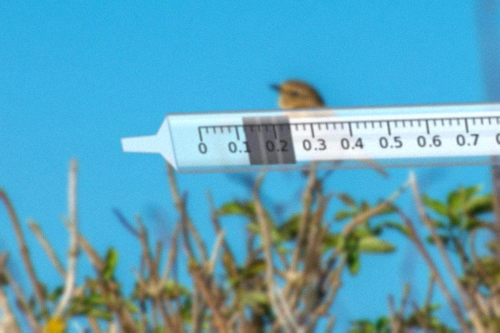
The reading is 0.12 (mL)
